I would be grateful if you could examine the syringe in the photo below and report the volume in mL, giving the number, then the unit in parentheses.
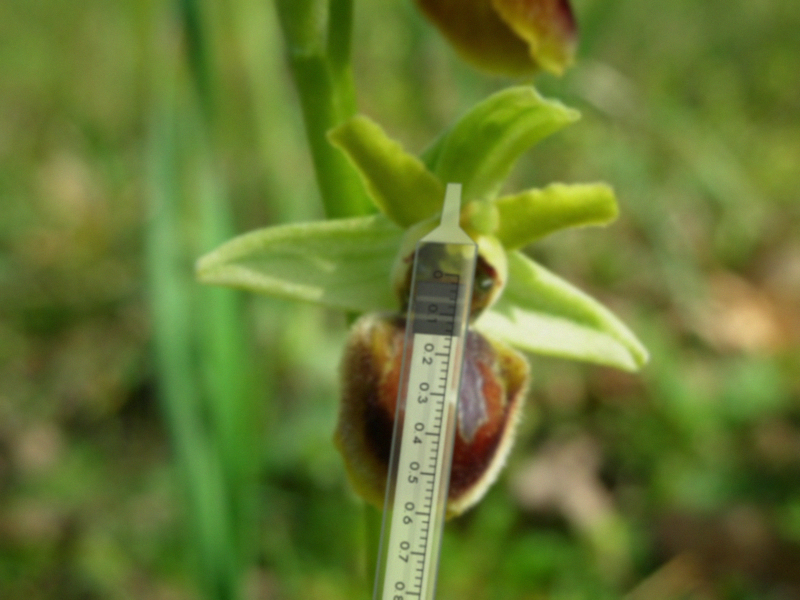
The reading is 0.02 (mL)
